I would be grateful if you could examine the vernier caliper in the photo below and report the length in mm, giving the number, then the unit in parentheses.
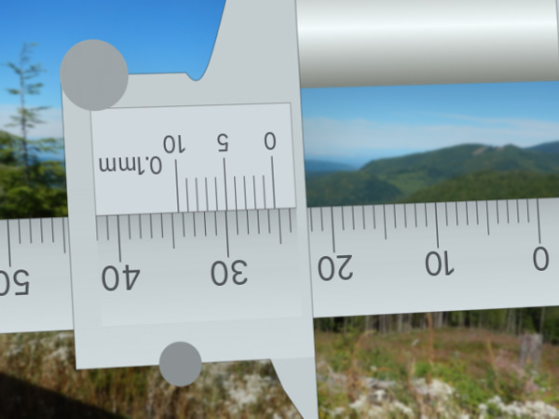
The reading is 25.4 (mm)
